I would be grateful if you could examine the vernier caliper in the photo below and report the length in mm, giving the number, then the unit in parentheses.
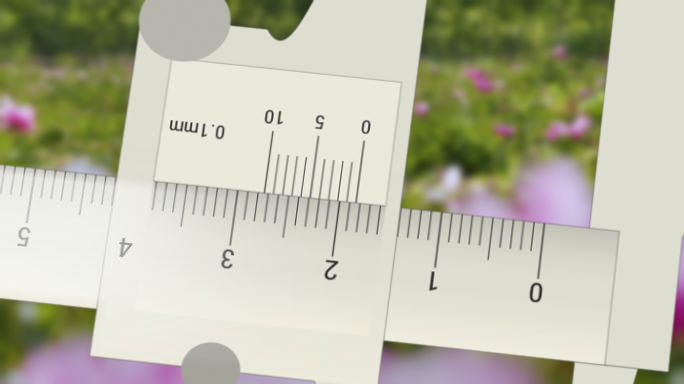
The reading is 18.4 (mm)
